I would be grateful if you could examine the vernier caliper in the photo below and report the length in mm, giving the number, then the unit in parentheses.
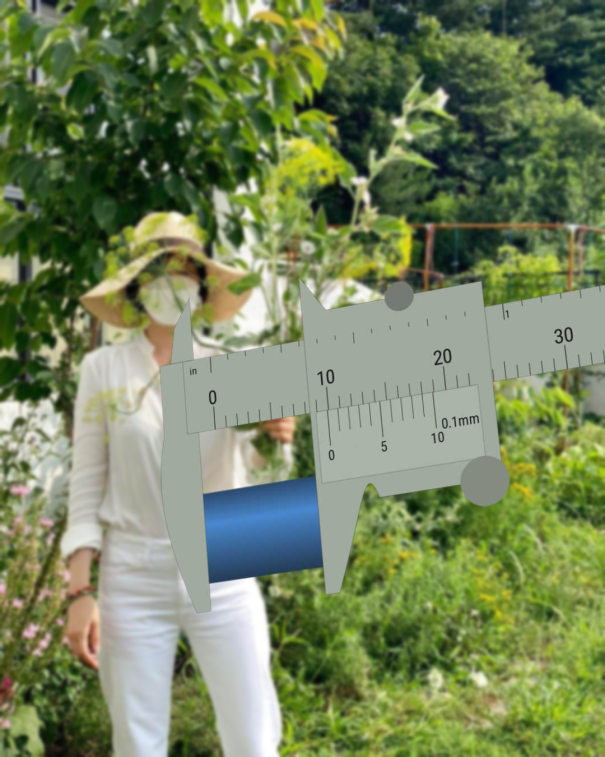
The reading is 9.9 (mm)
